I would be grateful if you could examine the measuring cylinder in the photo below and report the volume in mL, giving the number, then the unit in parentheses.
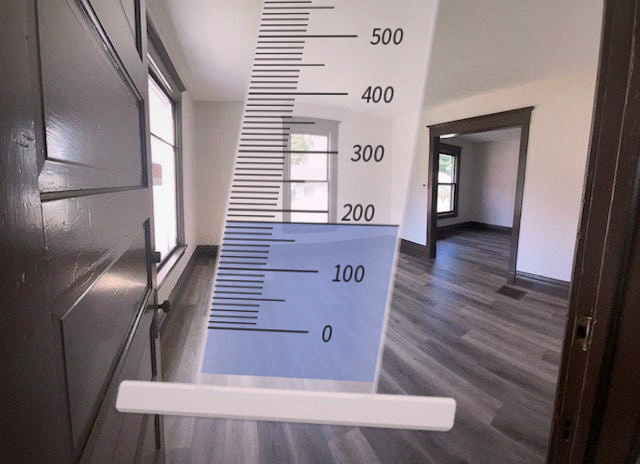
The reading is 180 (mL)
